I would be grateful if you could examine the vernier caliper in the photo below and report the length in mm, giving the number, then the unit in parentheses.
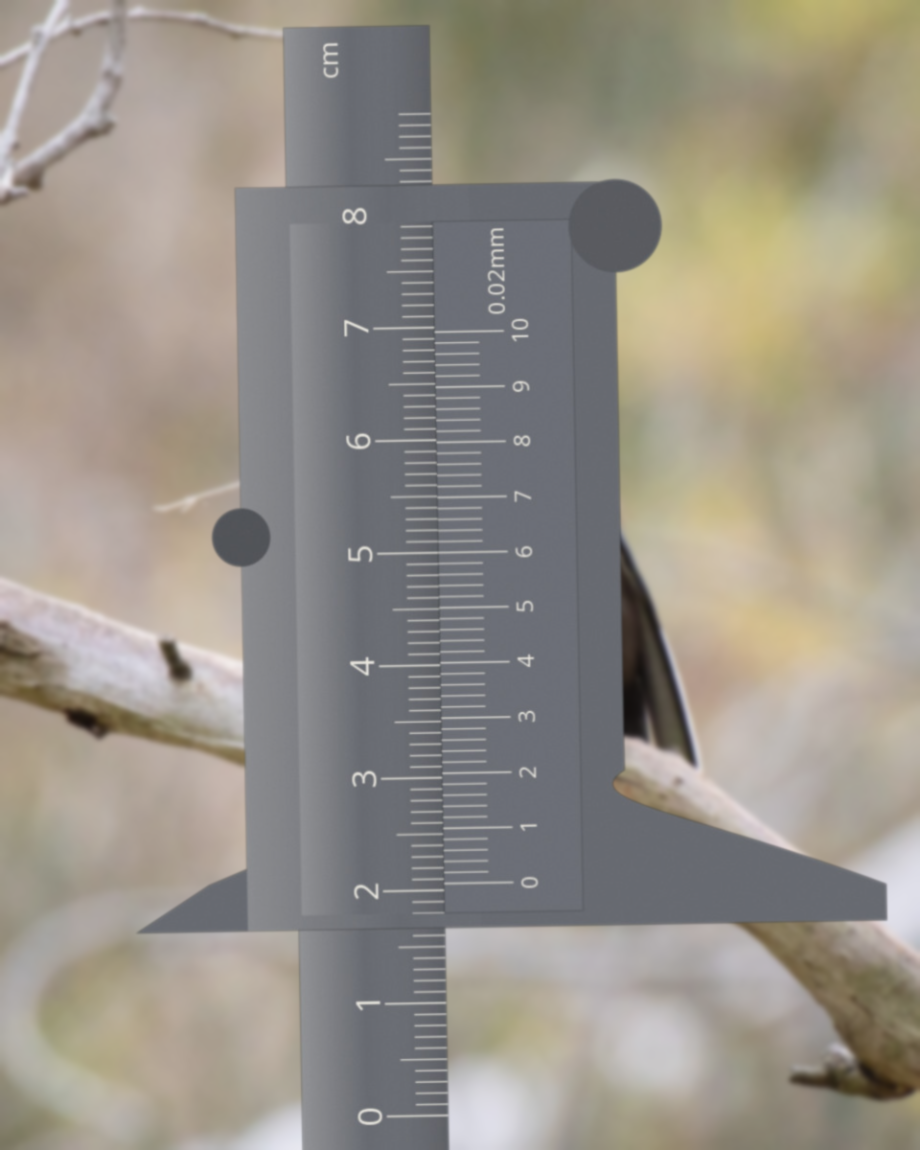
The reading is 20.6 (mm)
